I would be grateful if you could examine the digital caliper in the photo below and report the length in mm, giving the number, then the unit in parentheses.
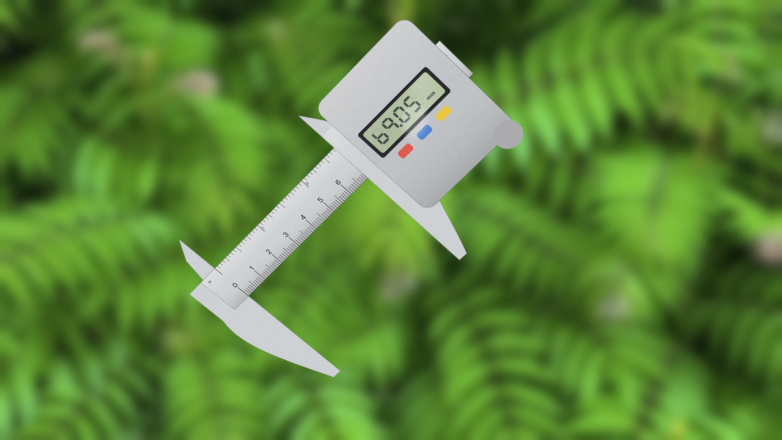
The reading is 69.05 (mm)
